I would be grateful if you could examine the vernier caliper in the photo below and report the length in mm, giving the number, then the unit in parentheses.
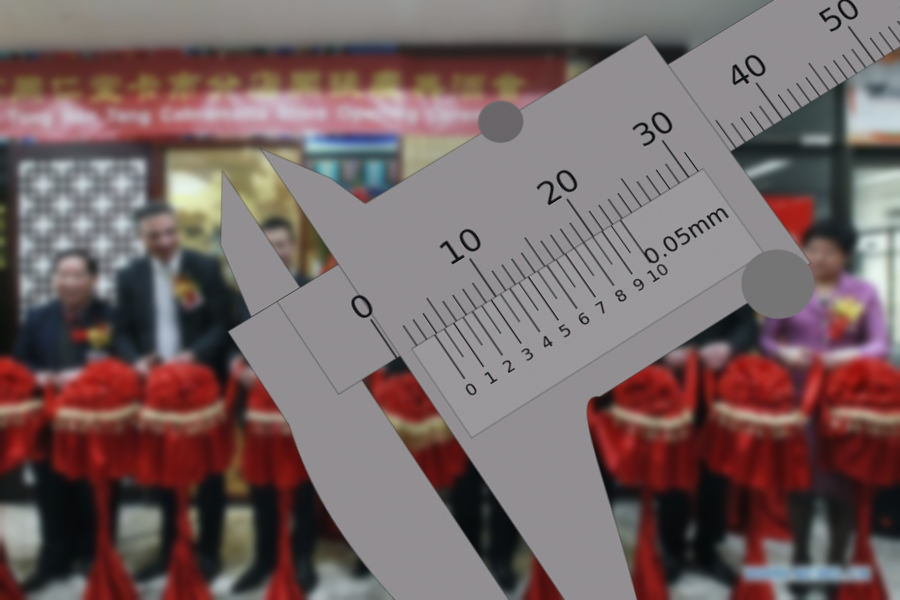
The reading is 3.8 (mm)
